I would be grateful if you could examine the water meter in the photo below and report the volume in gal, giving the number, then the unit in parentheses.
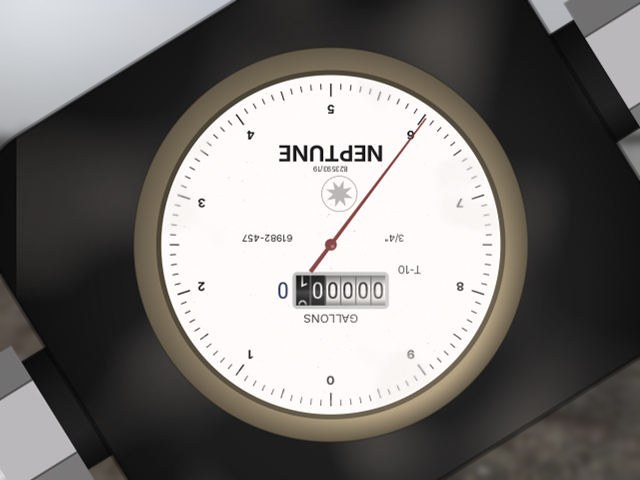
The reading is 6.0 (gal)
